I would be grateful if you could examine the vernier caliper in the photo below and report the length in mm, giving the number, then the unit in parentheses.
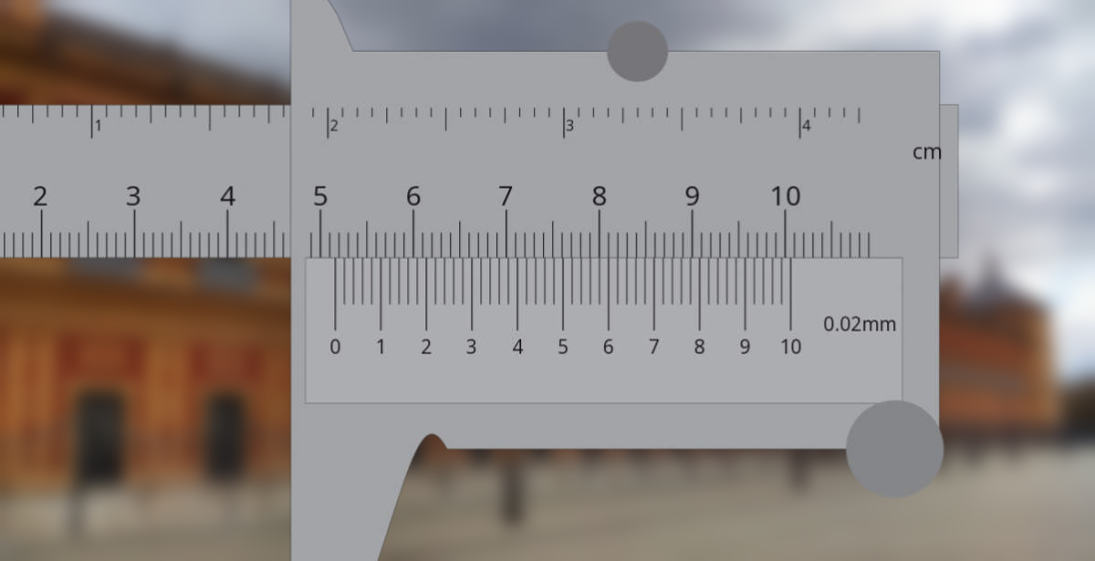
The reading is 51.6 (mm)
